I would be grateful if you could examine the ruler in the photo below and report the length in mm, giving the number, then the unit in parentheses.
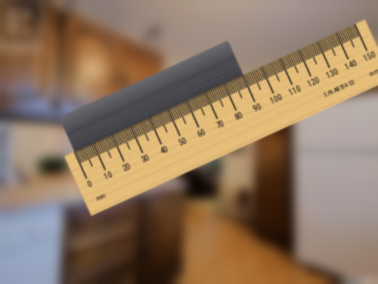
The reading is 90 (mm)
